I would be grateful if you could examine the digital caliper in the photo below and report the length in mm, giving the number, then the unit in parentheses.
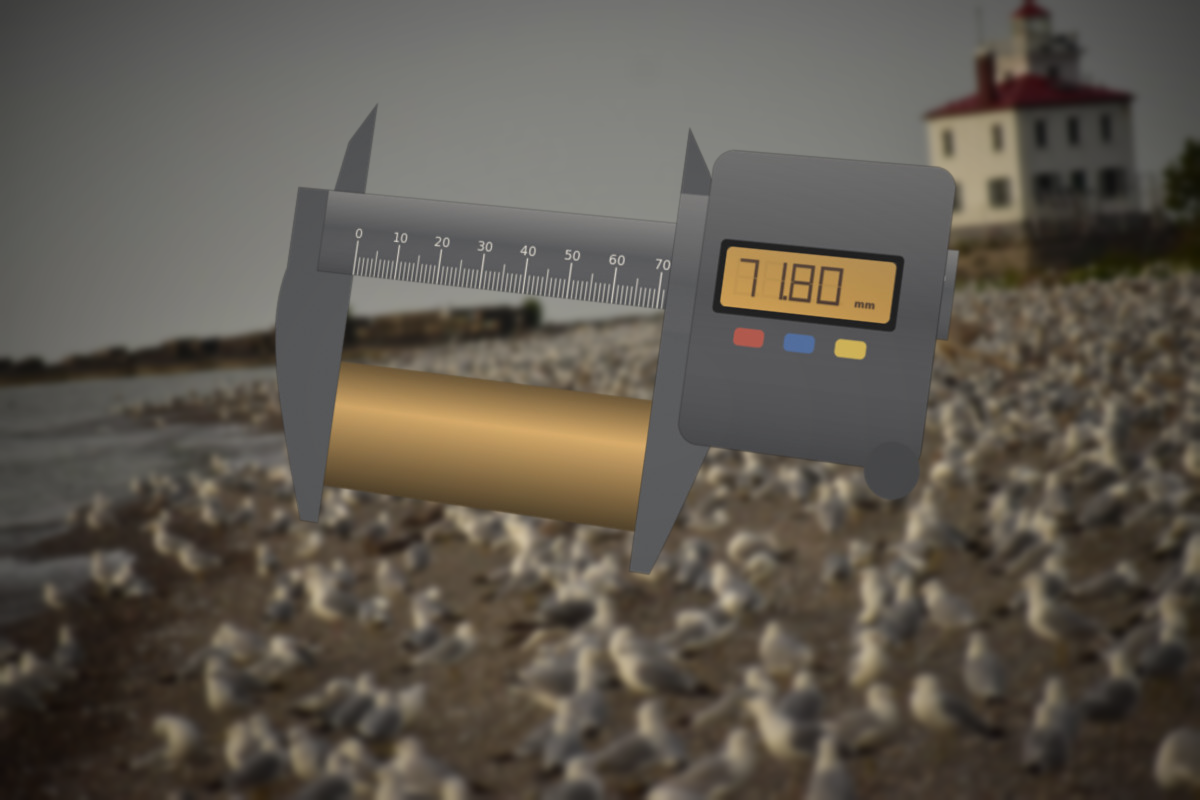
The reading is 71.80 (mm)
